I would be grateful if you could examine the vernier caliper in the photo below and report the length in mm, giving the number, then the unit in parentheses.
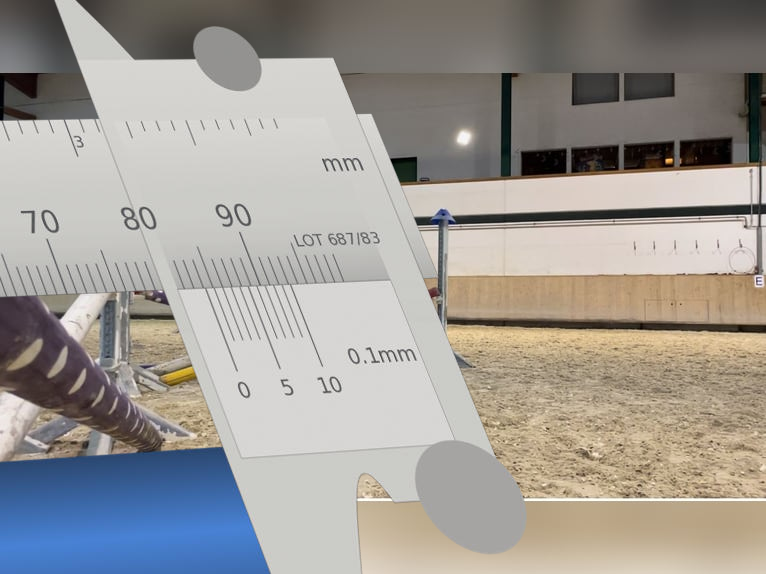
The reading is 84.2 (mm)
